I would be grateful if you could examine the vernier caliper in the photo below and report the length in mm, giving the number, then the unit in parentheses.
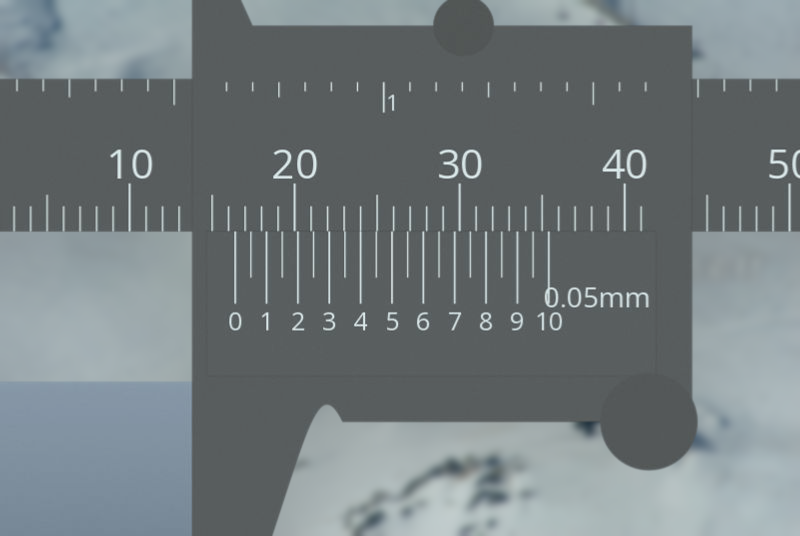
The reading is 16.4 (mm)
